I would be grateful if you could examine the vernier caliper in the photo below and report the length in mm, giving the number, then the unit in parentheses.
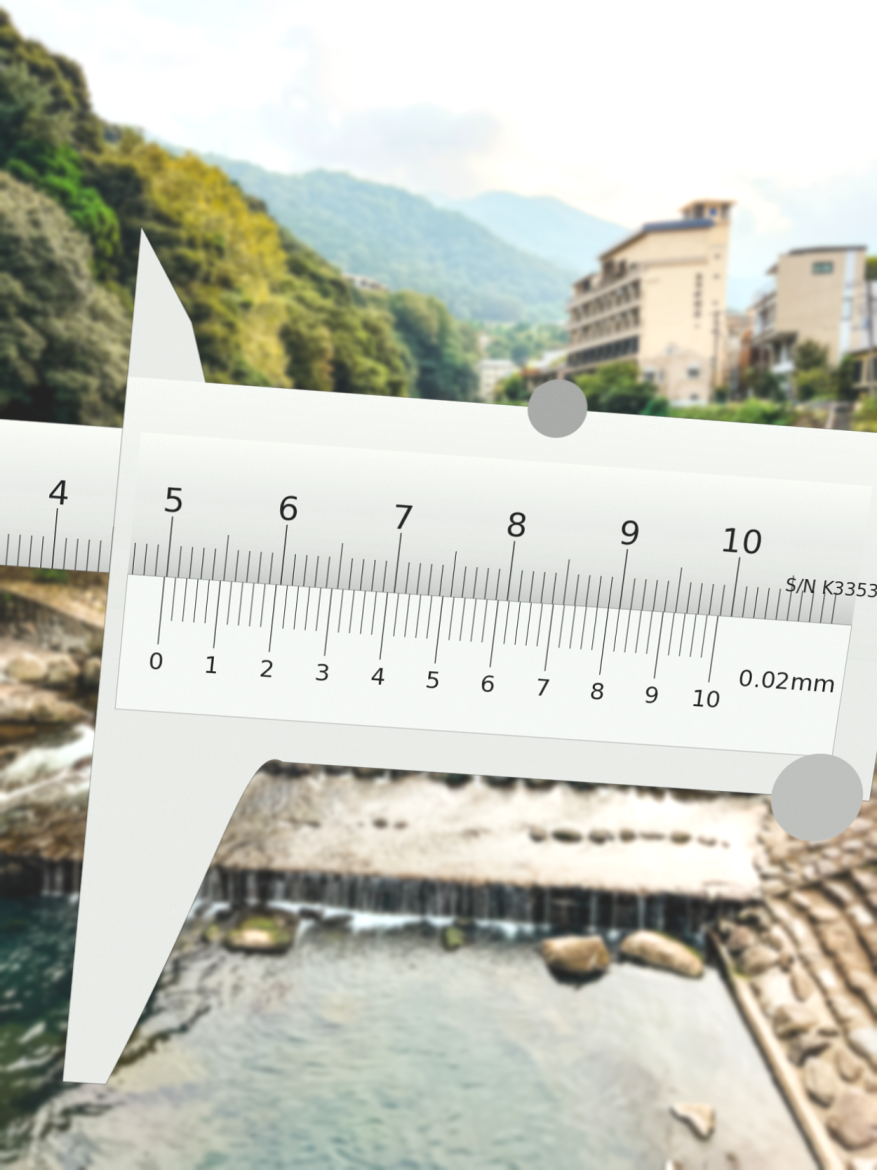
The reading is 49.8 (mm)
